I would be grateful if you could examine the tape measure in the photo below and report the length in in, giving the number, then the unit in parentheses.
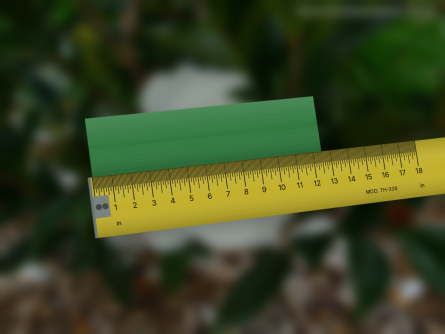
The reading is 12.5 (in)
